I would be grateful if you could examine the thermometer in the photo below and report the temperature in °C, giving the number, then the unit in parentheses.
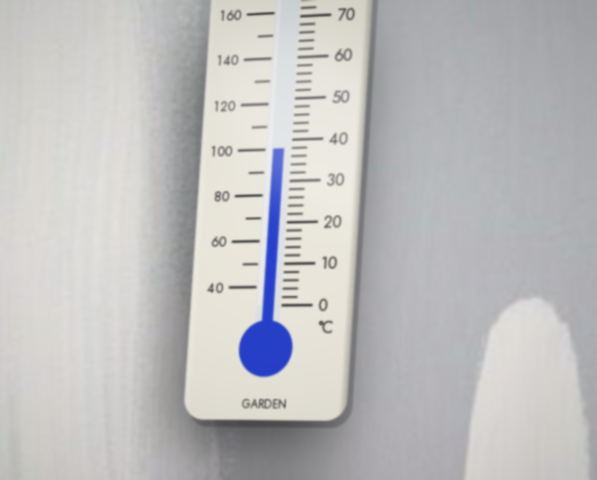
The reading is 38 (°C)
